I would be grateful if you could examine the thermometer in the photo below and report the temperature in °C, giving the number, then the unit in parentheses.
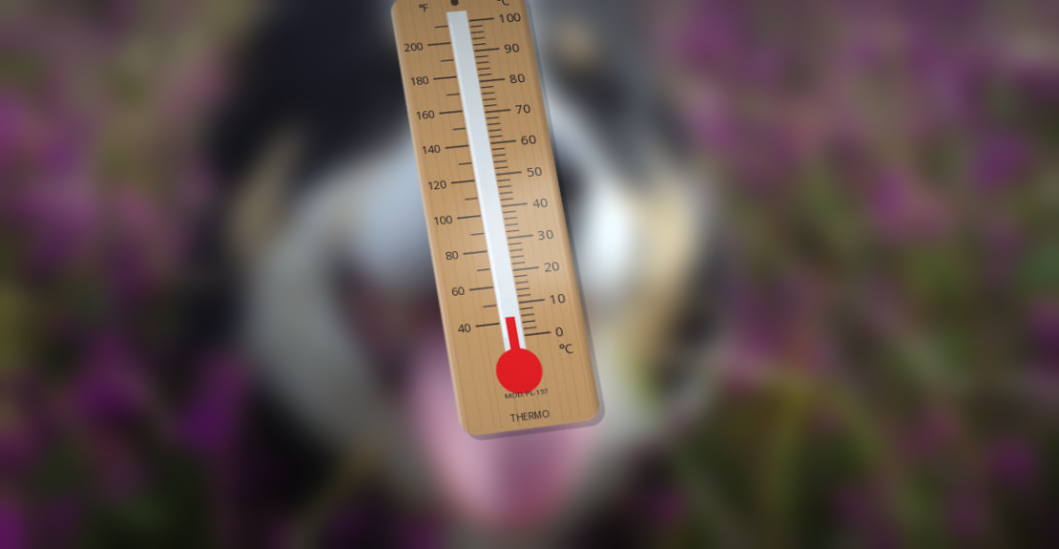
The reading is 6 (°C)
